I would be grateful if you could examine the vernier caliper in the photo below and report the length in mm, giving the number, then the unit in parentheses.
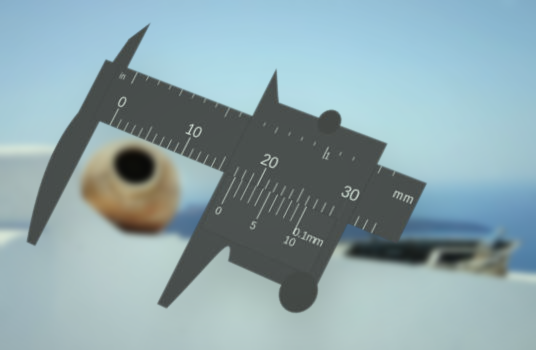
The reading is 17.2 (mm)
